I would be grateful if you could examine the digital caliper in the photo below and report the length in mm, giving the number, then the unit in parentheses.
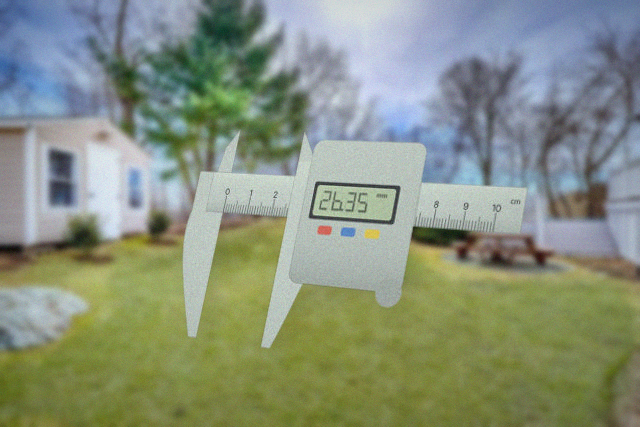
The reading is 26.35 (mm)
